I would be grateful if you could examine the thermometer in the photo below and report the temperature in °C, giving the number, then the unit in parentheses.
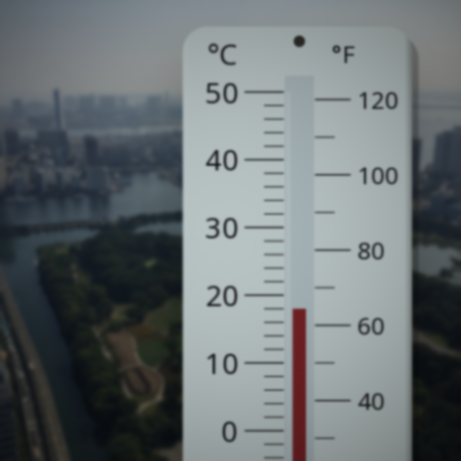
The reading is 18 (°C)
